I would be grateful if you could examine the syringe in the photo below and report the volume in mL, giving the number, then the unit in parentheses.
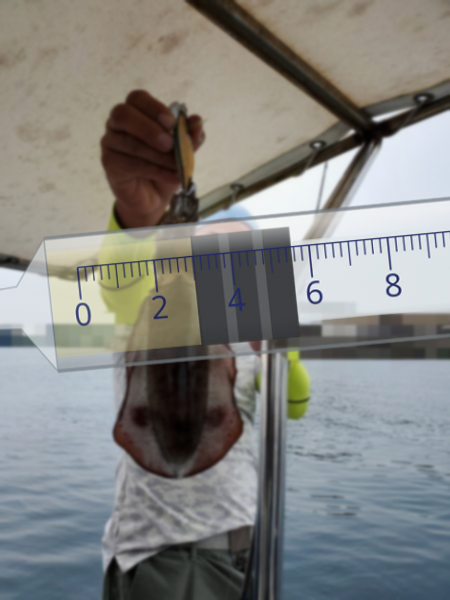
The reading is 3 (mL)
